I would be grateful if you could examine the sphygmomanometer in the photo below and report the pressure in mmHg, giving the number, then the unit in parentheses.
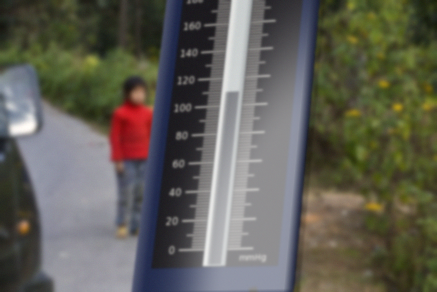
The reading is 110 (mmHg)
